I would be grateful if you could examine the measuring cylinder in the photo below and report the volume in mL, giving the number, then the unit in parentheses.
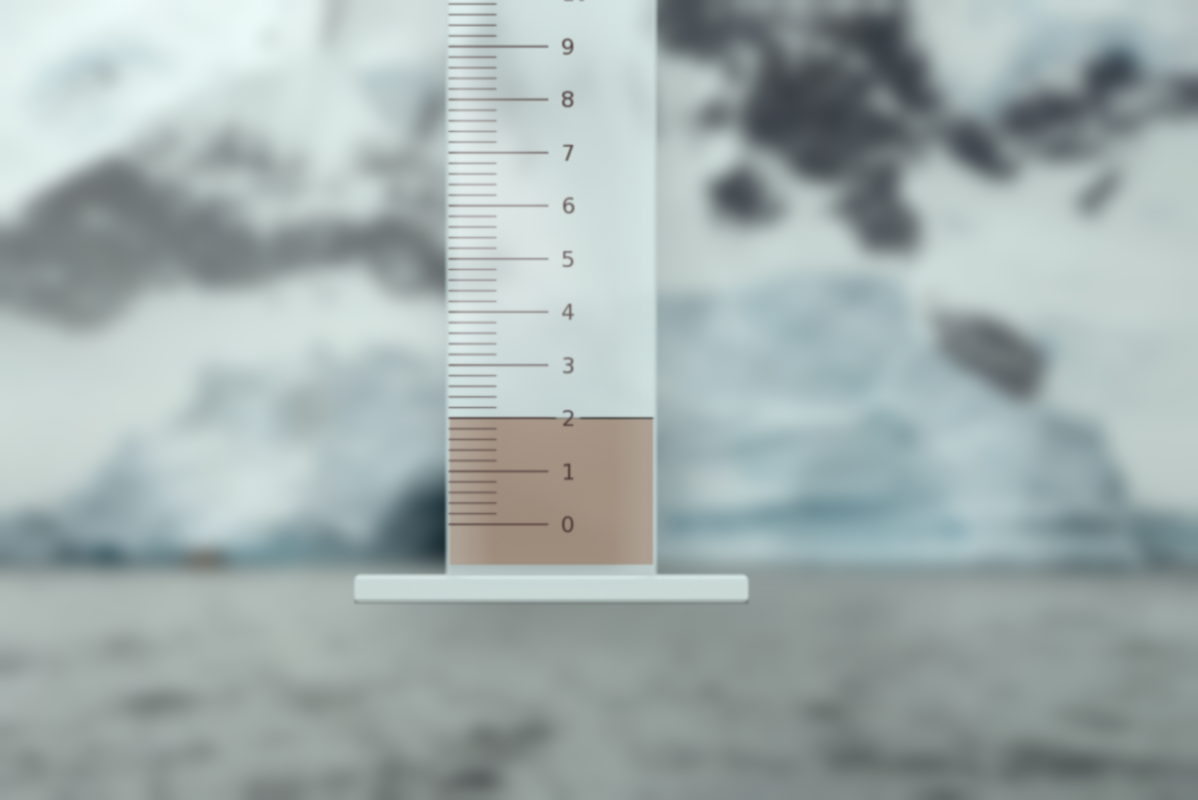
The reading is 2 (mL)
